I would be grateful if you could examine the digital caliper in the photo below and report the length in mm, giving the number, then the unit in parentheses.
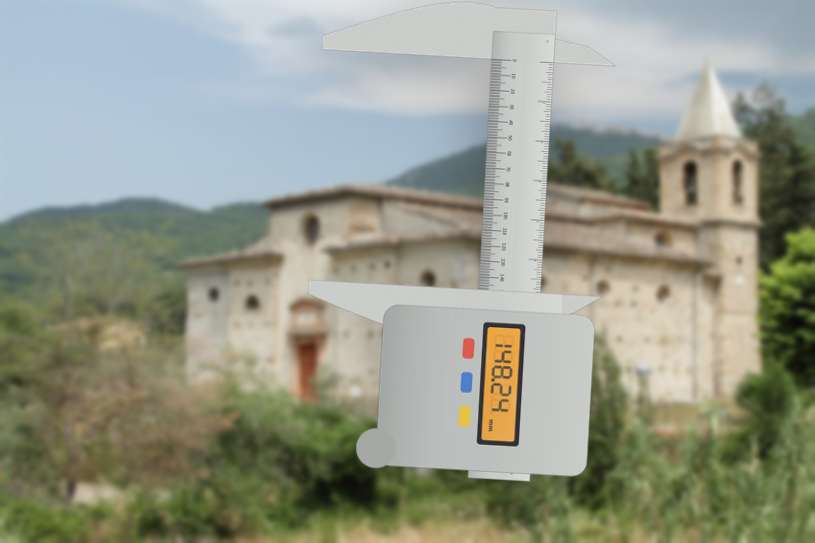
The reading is 148.24 (mm)
